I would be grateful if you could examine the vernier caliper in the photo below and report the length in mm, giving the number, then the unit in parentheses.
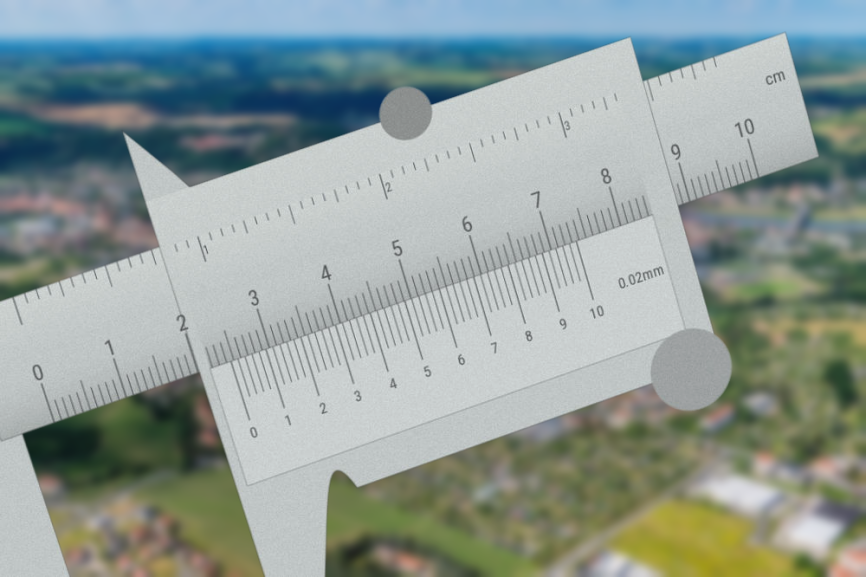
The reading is 24.6 (mm)
